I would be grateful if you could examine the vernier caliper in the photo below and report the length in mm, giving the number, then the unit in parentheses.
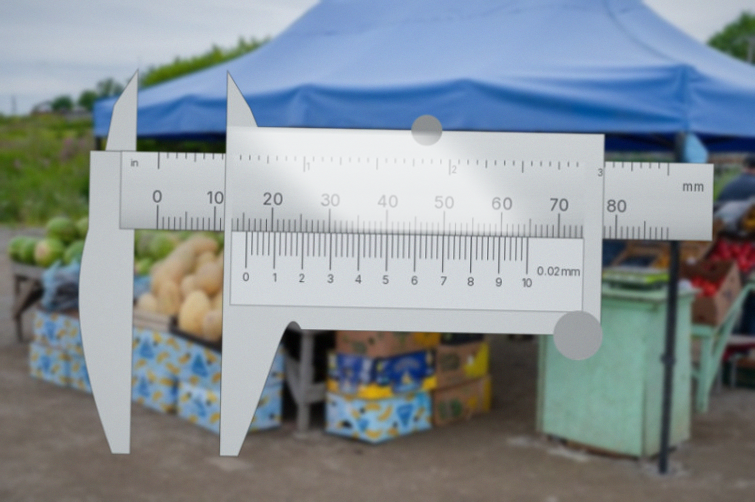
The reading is 15.6 (mm)
